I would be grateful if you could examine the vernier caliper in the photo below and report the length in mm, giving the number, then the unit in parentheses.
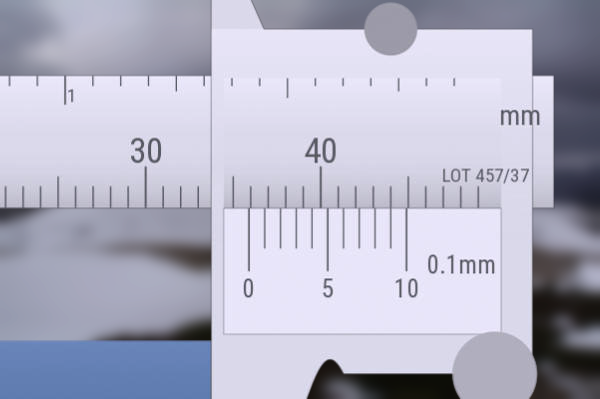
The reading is 35.9 (mm)
